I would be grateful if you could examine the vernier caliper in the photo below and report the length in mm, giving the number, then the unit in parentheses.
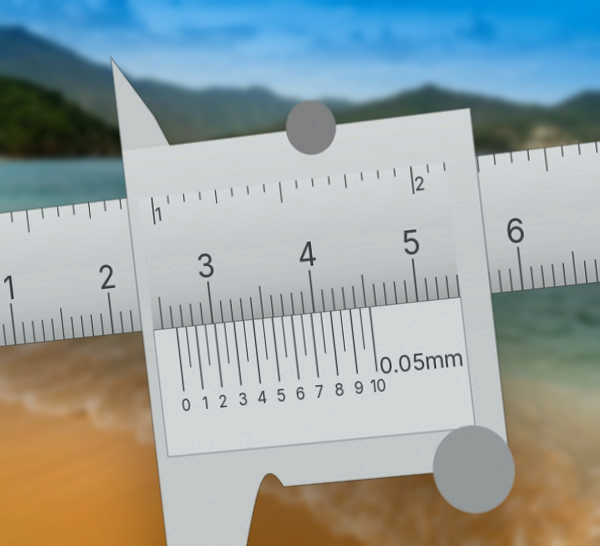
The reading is 26.4 (mm)
